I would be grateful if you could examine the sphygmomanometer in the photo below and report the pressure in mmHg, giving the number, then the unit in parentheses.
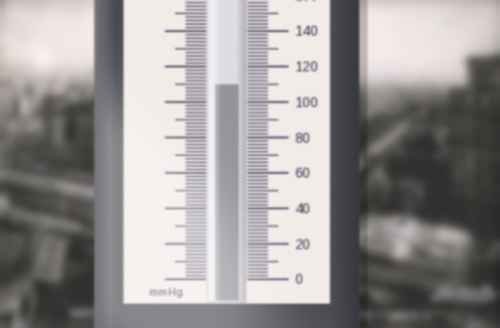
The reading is 110 (mmHg)
